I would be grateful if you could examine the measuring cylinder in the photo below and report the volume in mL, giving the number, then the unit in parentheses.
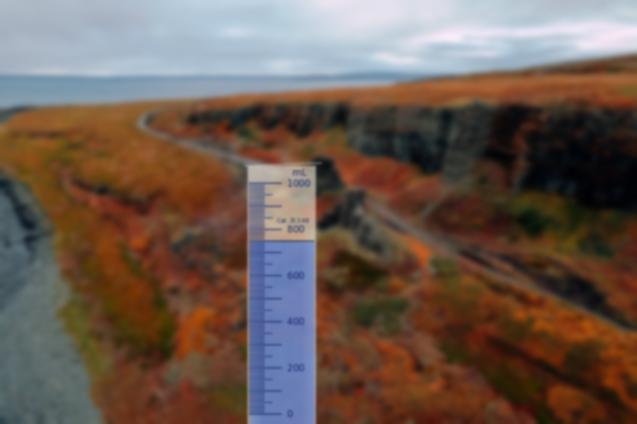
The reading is 750 (mL)
